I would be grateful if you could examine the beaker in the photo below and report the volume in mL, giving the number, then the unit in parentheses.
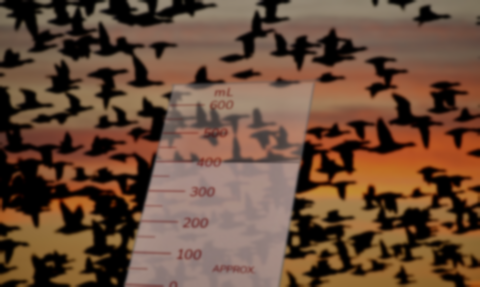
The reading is 400 (mL)
